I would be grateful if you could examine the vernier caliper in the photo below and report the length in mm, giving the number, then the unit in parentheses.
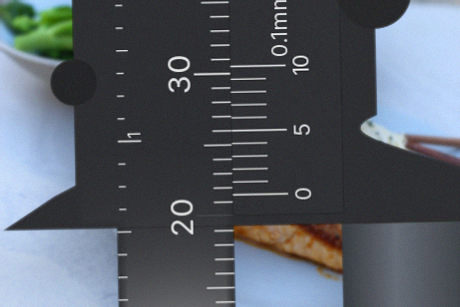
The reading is 21.5 (mm)
